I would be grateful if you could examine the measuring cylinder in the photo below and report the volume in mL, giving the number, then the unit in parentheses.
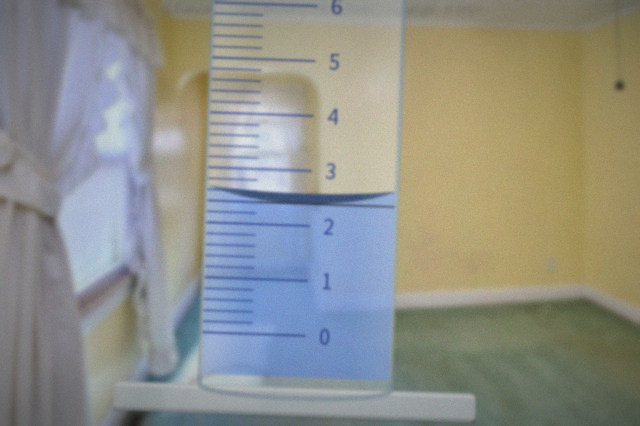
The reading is 2.4 (mL)
